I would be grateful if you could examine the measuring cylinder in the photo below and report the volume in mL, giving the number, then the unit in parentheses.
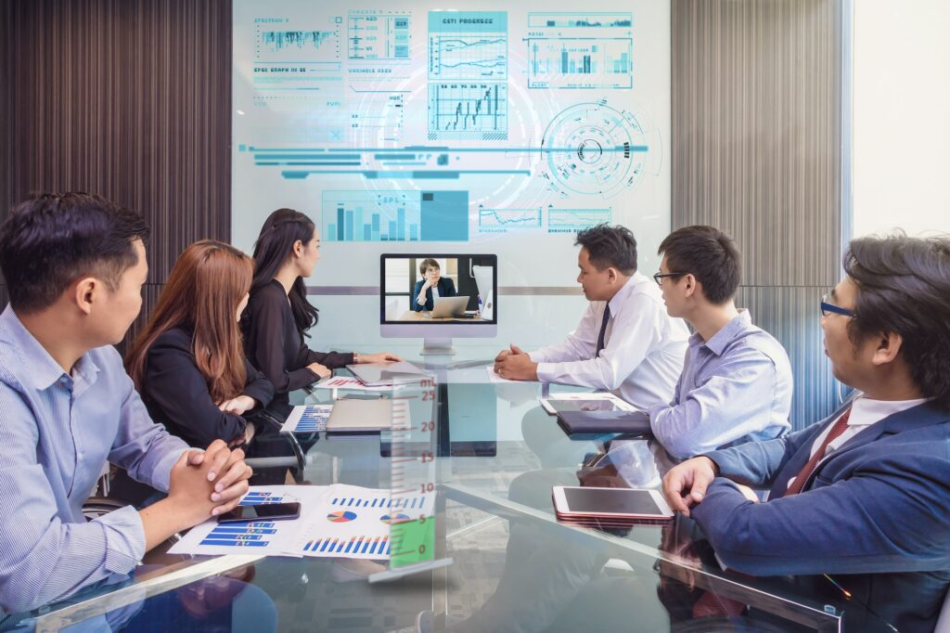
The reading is 5 (mL)
